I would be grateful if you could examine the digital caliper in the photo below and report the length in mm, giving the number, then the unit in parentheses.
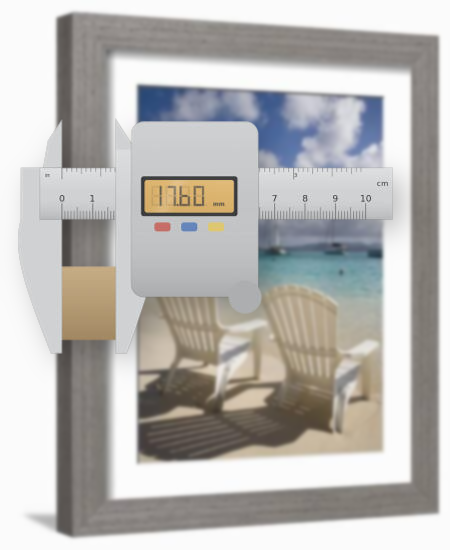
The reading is 17.60 (mm)
